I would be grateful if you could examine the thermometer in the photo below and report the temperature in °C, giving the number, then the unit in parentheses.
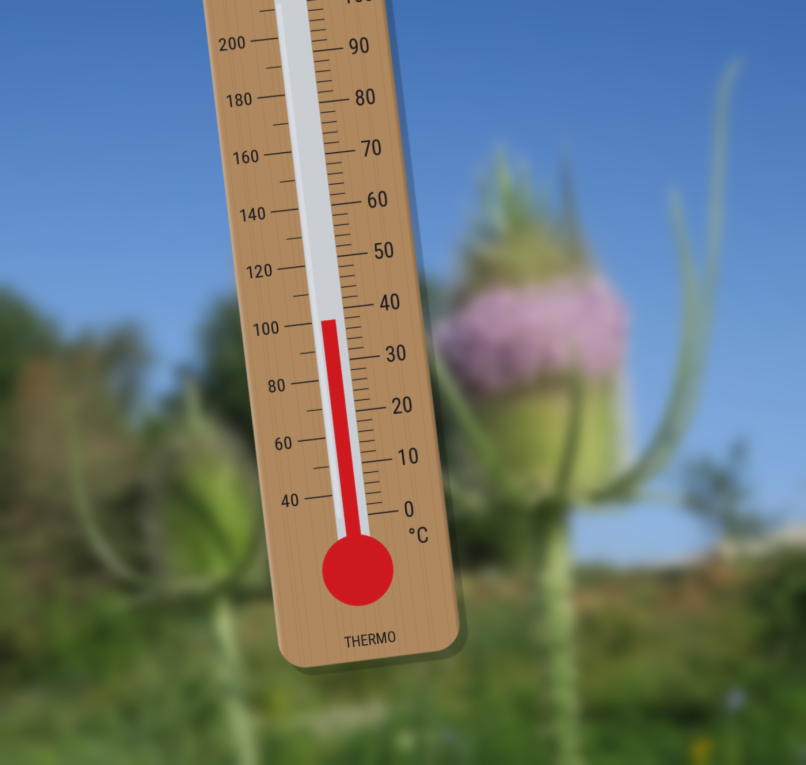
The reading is 38 (°C)
